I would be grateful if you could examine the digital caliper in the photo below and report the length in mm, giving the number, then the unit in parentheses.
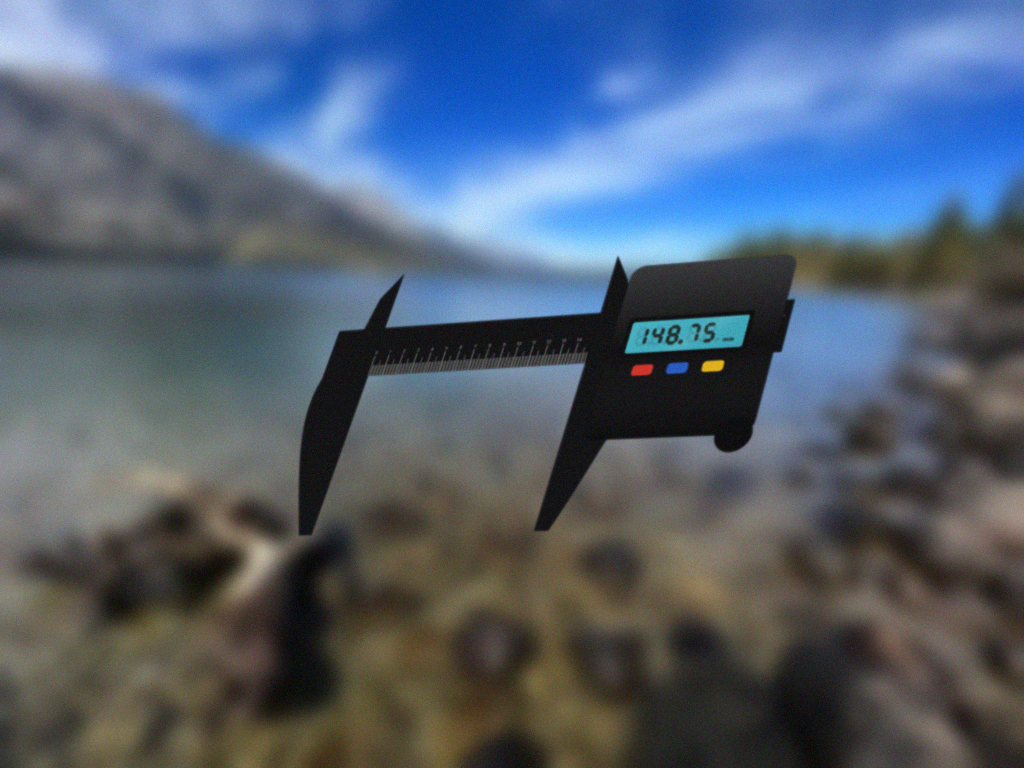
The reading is 148.75 (mm)
